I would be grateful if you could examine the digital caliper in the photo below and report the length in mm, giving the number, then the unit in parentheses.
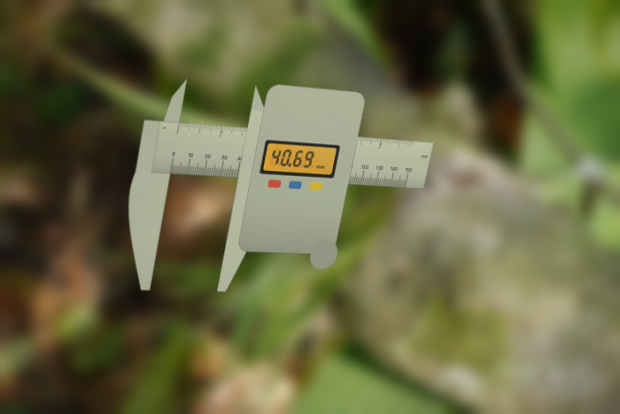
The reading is 40.69 (mm)
